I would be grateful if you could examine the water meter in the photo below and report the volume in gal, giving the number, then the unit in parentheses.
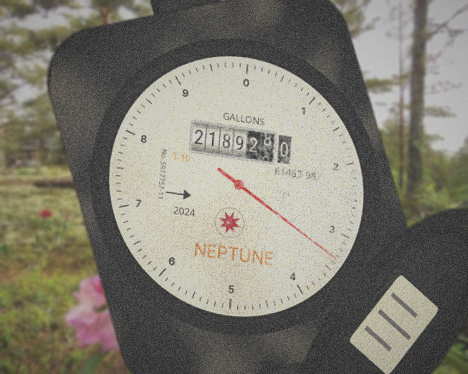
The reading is 2189283.3 (gal)
